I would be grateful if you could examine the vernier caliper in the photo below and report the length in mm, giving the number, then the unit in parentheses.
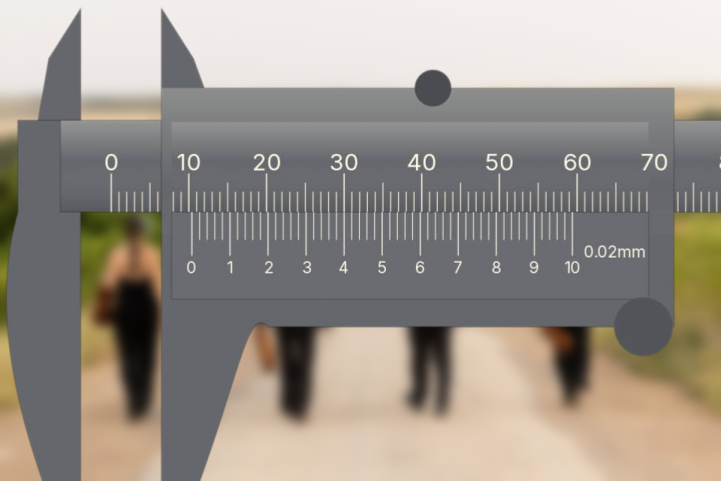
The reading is 10.4 (mm)
